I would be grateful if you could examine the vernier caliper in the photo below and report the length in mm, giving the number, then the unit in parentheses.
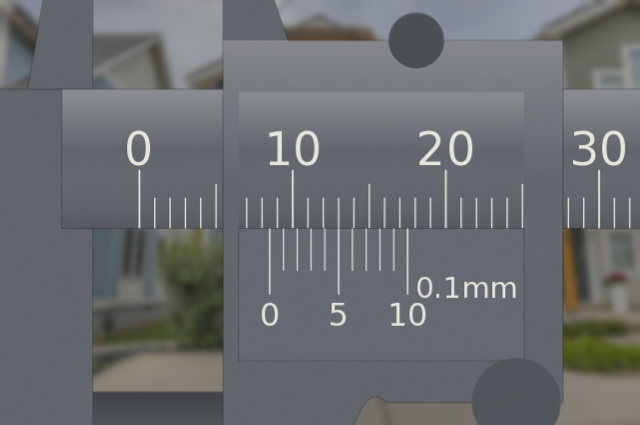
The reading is 8.5 (mm)
